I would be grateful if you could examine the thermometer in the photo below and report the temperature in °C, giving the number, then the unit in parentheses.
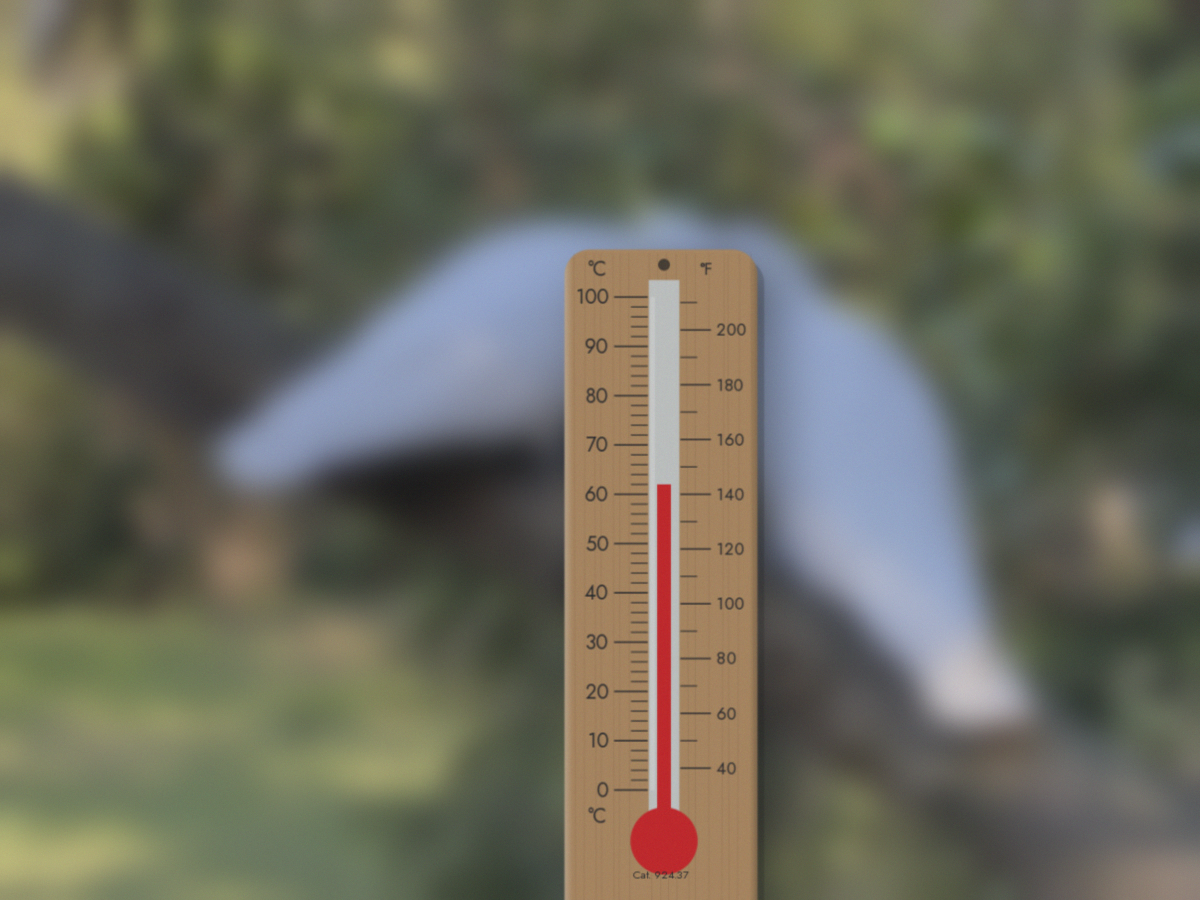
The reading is 62 (°C)
